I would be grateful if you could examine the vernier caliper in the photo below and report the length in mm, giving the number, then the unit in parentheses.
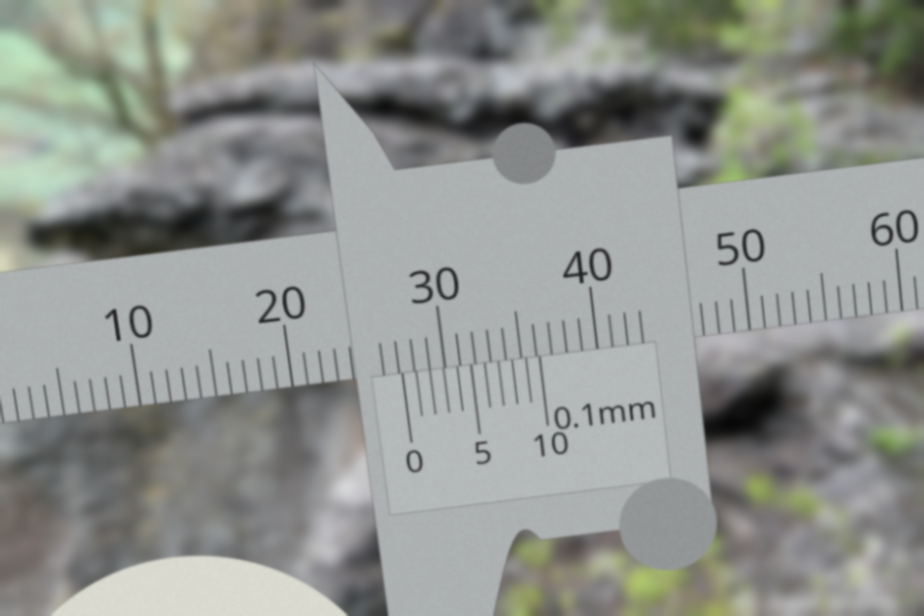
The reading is 27.2 (mm)
